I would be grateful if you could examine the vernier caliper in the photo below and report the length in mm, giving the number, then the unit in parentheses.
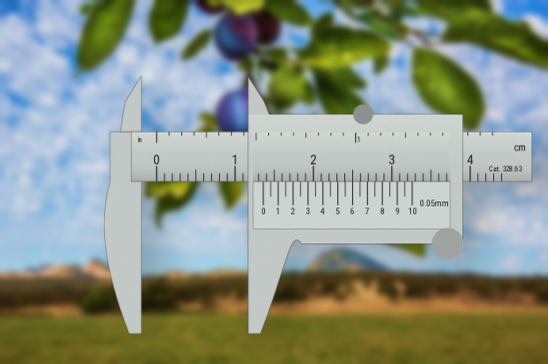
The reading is 13.6 (mm)
